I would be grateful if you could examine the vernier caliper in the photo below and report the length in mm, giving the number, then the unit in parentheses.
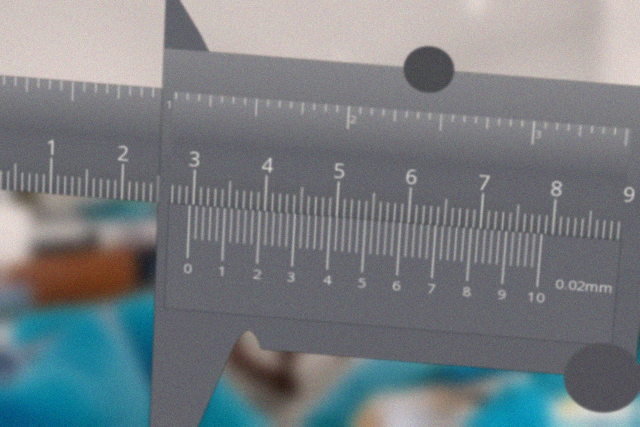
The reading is 29.5 (mm)
